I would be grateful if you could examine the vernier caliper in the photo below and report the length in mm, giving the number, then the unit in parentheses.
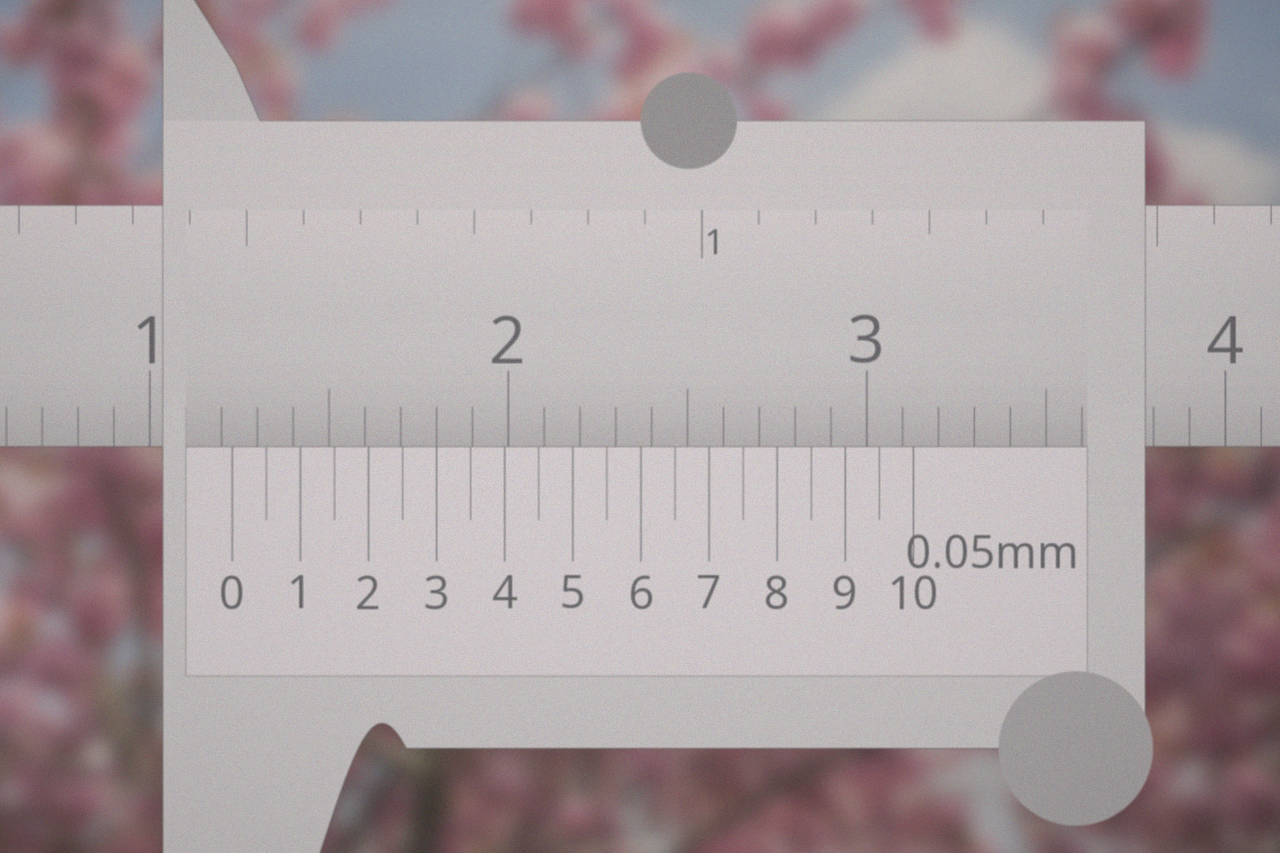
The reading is 12.30 (mm)
